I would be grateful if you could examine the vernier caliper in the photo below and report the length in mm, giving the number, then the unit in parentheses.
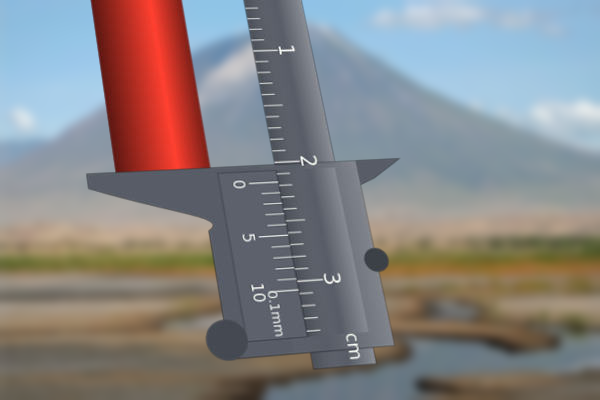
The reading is 21.7 (mm)
